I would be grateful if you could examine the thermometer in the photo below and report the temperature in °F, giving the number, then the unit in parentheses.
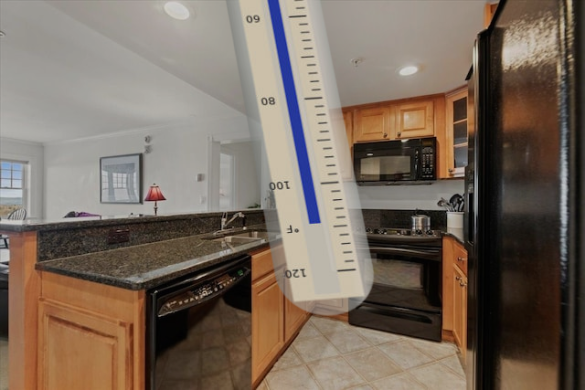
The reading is 109 (°F)
